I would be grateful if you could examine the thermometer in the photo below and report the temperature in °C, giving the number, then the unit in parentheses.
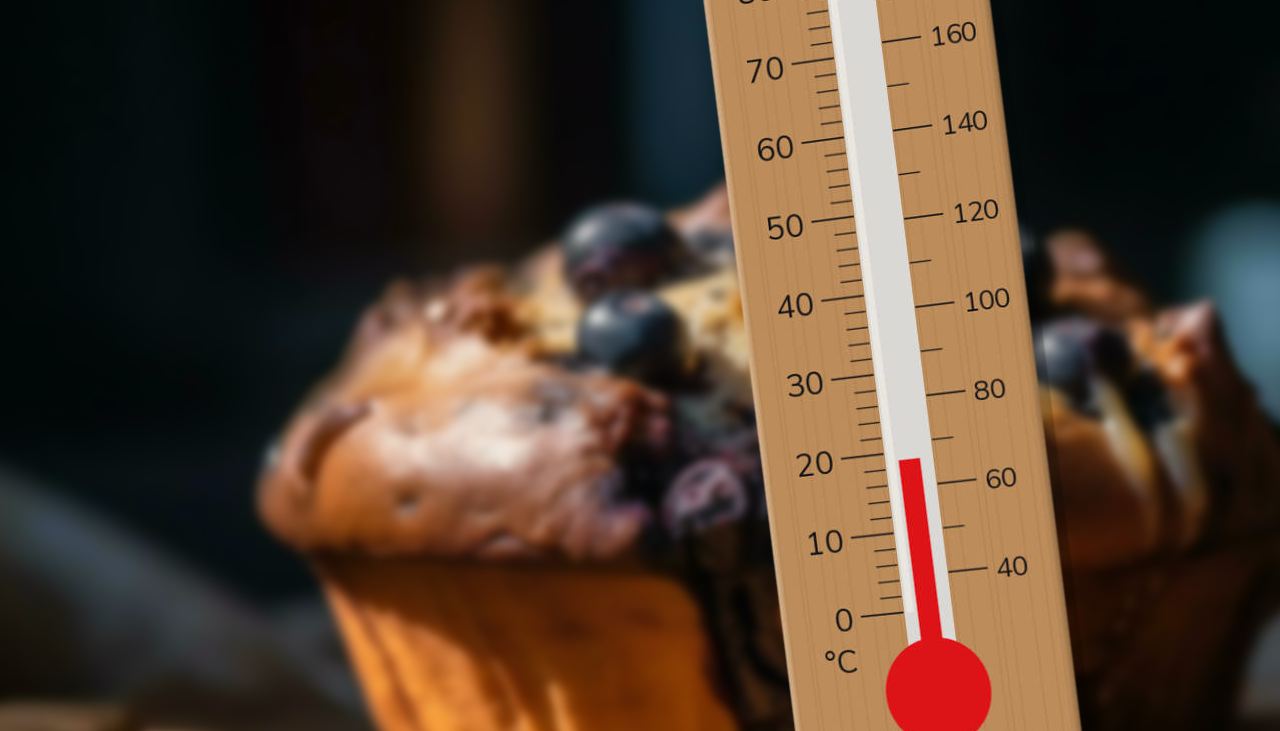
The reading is 19 (°C)
